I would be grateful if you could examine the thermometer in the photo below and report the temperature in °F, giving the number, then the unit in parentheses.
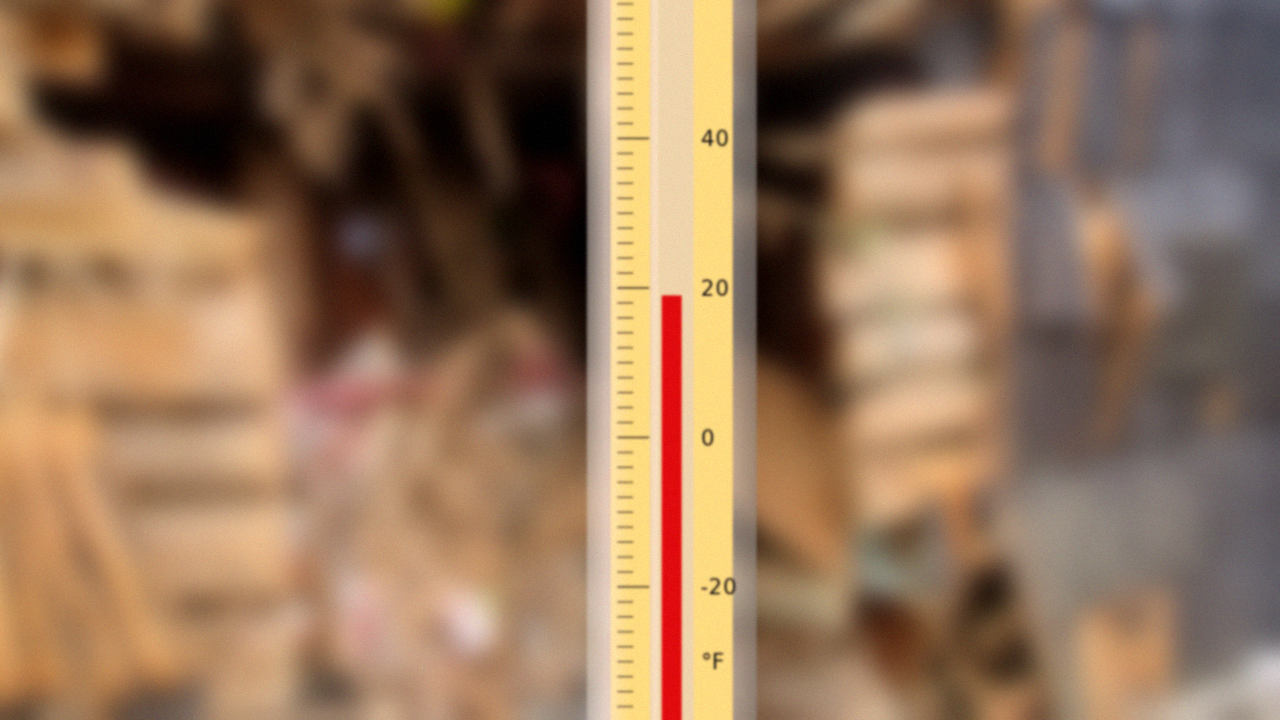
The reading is 19 (°F)
